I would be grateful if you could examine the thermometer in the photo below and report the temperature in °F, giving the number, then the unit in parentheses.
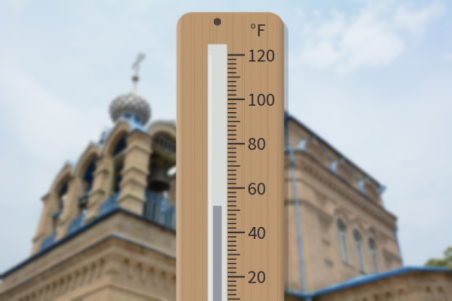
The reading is 52 (°F)
